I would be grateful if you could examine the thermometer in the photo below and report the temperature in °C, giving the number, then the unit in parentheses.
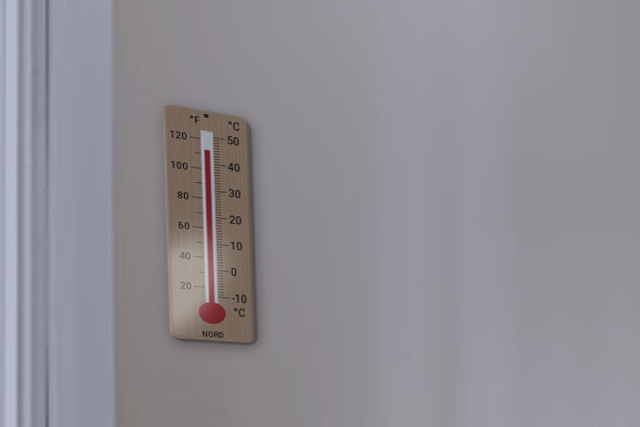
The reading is 45 (°C)
